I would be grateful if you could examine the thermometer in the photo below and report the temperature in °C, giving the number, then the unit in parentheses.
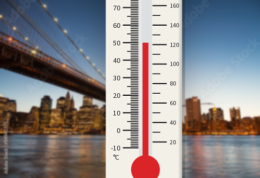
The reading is 50 (°C)
